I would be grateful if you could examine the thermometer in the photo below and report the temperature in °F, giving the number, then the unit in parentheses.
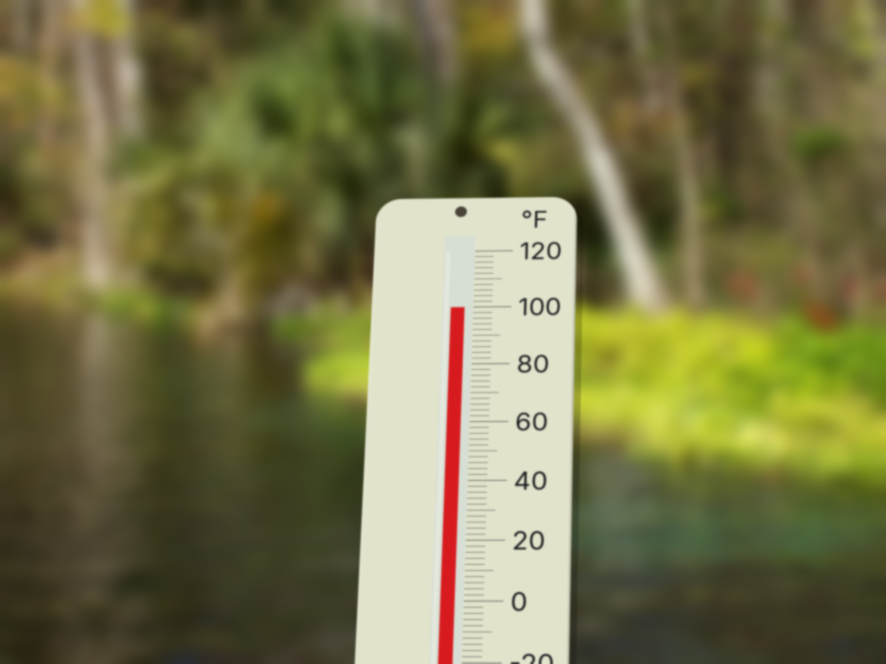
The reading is 100 (°F)
